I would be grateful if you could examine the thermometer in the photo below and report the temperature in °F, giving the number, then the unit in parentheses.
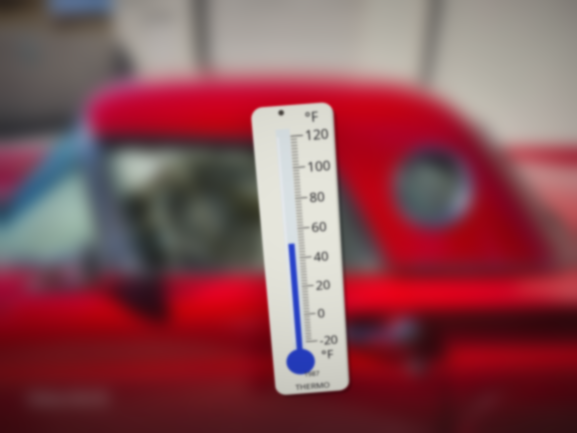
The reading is 50 (°F)
